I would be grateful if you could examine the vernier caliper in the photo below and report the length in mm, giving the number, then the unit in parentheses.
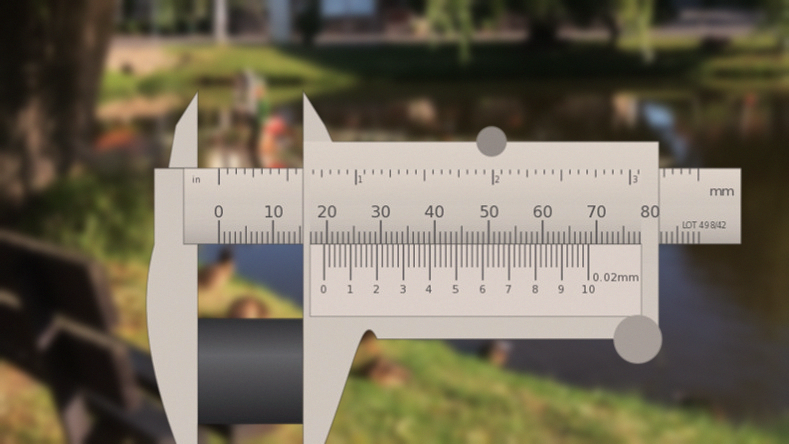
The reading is 19.5 (mm)
